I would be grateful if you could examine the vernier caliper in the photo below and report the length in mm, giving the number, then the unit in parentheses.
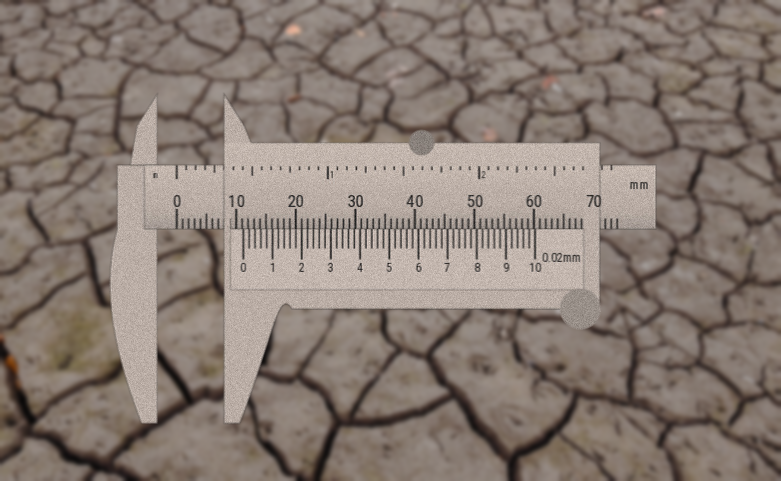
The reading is 11.2 (mm)
